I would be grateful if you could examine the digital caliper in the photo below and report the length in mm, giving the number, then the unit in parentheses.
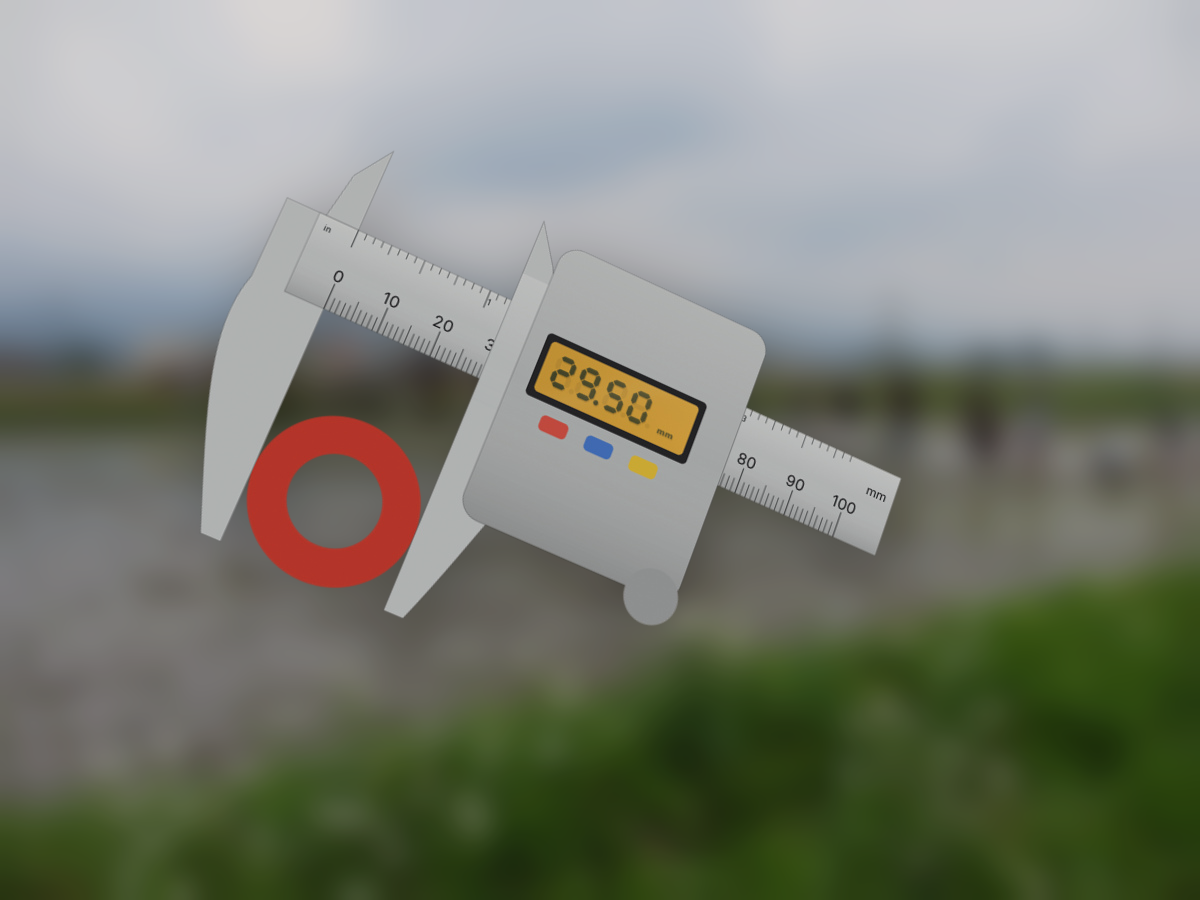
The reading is 29.50 (mm)
